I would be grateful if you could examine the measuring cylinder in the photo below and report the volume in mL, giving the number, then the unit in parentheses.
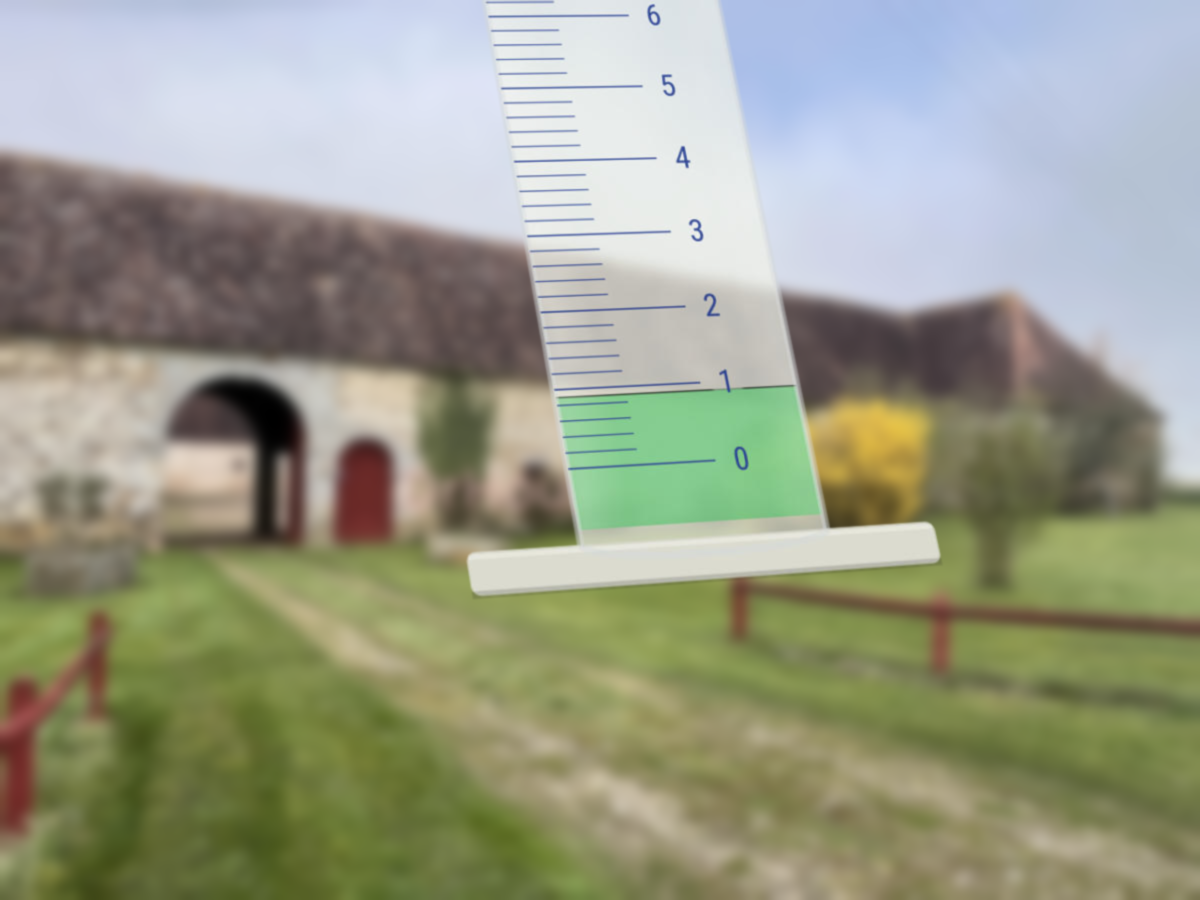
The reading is 0.9 (mL)
